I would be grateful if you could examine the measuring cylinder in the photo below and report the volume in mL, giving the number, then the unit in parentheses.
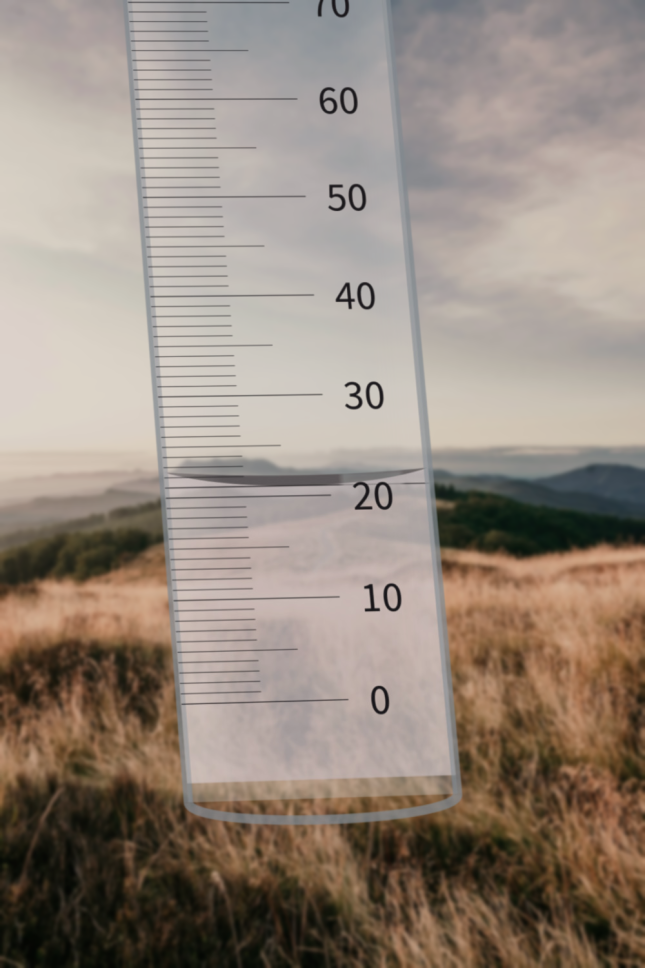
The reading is 21 (mL)
